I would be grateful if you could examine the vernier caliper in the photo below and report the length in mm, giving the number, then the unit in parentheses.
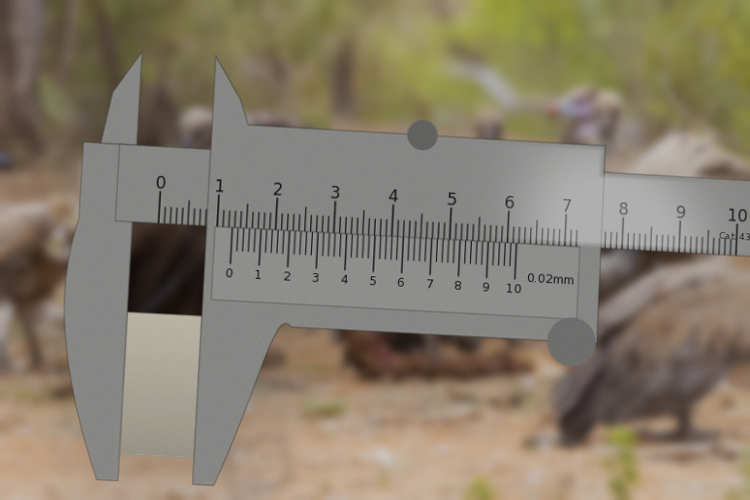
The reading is 12.6 (mm)
